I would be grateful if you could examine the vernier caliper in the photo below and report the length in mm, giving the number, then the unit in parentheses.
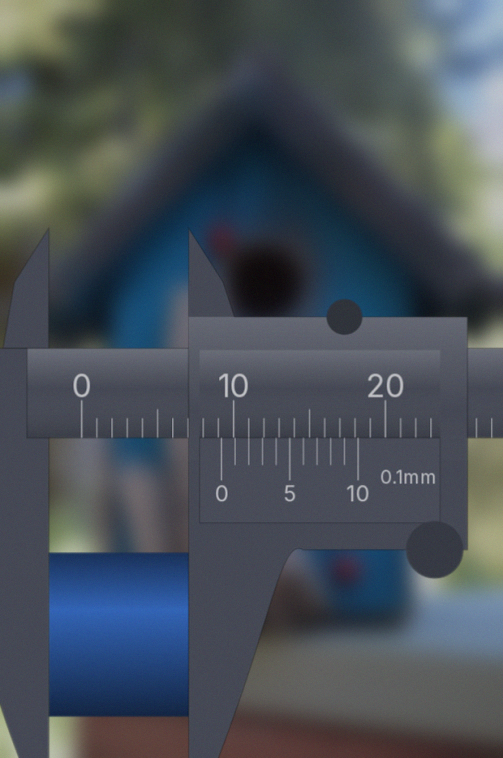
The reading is 9.2 (mm)
